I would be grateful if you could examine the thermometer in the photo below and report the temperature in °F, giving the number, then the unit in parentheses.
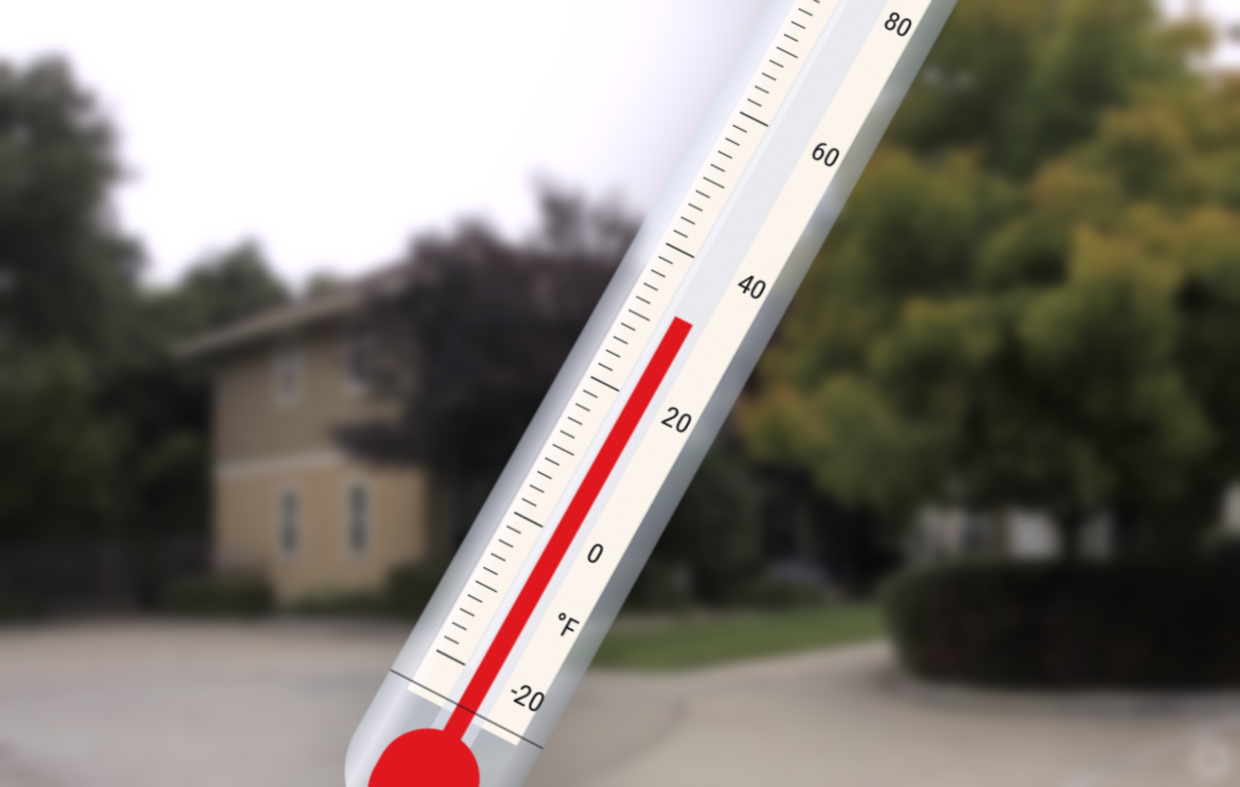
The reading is 32 (°F)
